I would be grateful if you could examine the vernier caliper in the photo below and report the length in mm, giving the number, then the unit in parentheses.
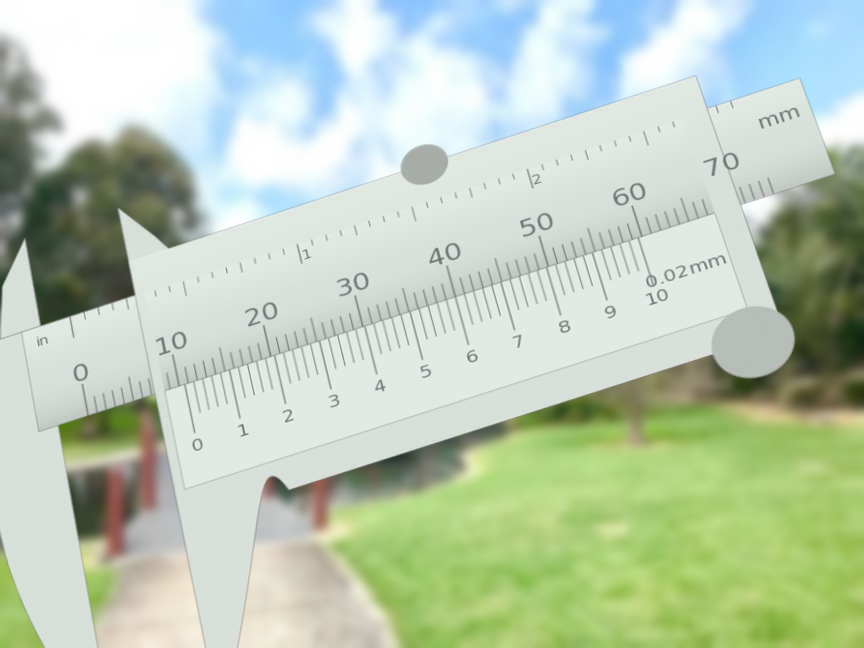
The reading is 10.6 (mm)
